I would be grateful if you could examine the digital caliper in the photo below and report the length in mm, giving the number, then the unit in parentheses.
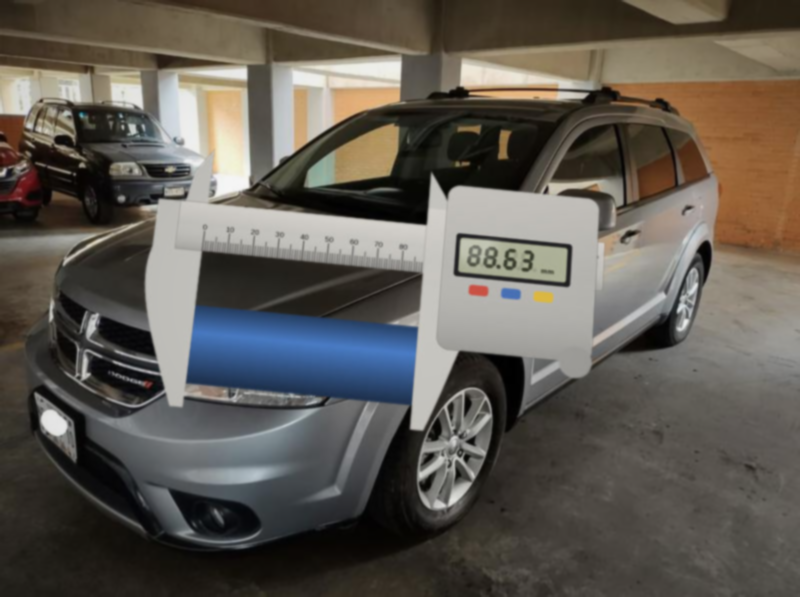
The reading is 88.63 (mm)
